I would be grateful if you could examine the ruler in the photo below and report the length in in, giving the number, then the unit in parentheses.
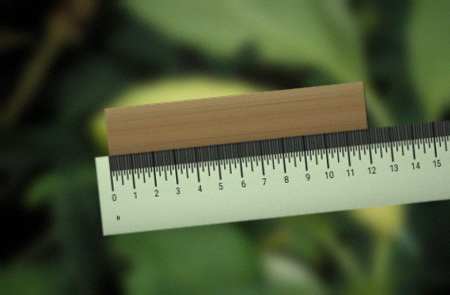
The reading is 12 (in)
